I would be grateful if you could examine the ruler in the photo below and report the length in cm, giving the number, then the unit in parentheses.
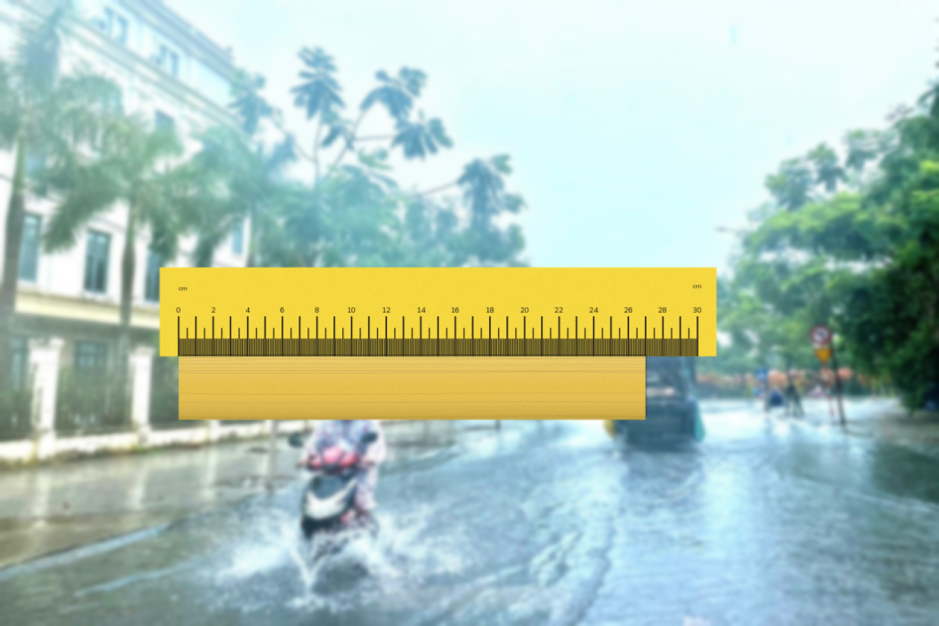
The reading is 27 (cm)
